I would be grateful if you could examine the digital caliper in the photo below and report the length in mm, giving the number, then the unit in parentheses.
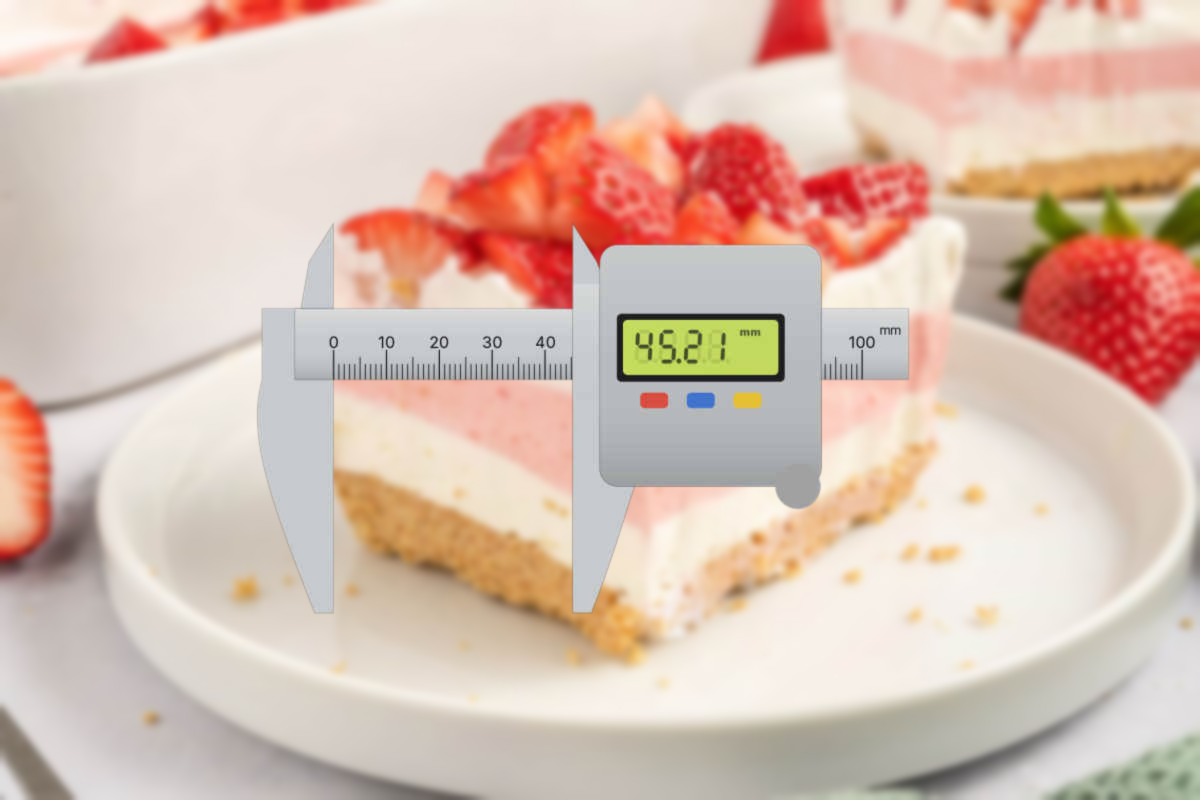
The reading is 45.21 (mm)
